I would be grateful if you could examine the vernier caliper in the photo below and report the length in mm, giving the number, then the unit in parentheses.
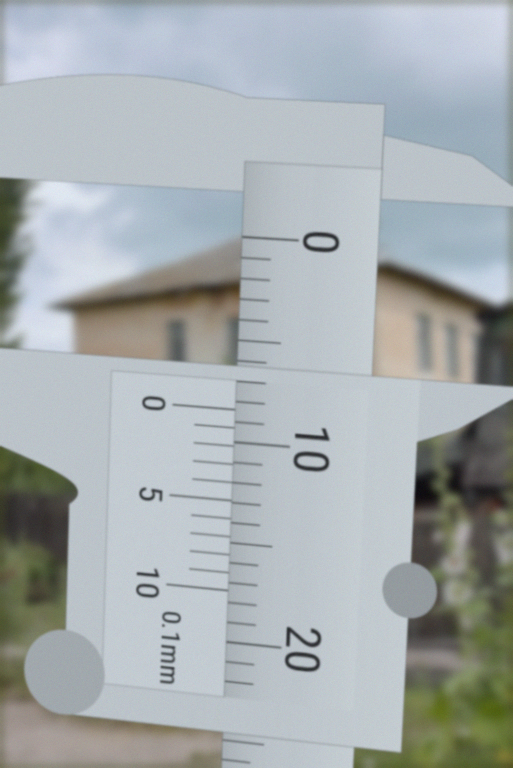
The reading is 8.4 (mm)
